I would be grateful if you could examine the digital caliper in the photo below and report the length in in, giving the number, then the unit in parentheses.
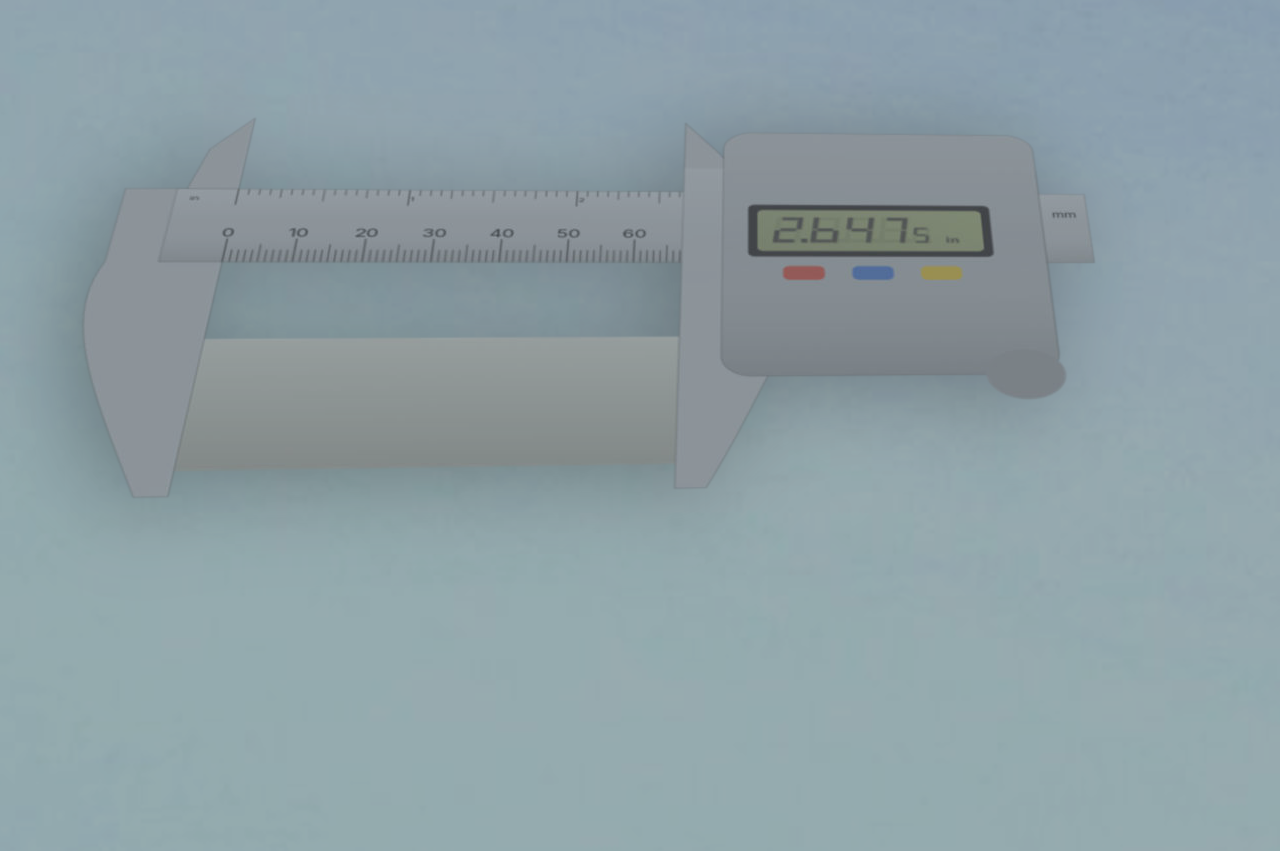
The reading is 2.6475 (in)
